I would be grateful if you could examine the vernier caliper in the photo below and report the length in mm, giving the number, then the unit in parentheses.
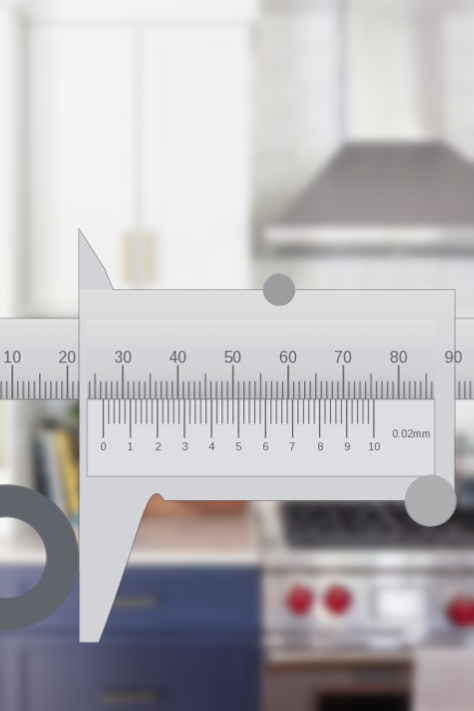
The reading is 26.5 (mm)
